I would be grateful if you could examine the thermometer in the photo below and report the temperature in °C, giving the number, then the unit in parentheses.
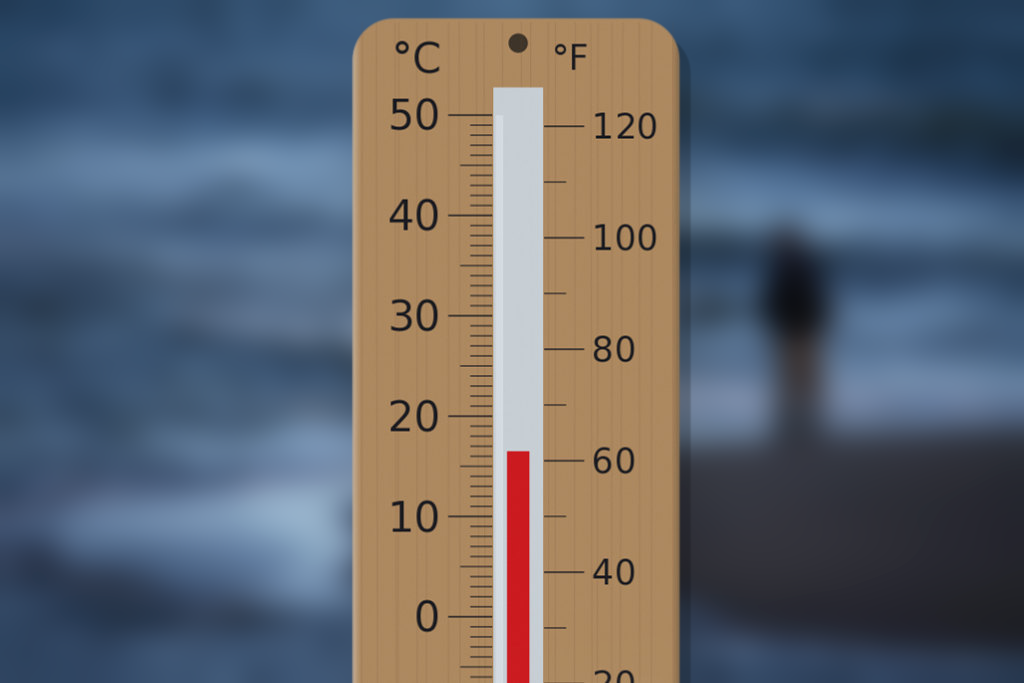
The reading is 16.5 (°C)
